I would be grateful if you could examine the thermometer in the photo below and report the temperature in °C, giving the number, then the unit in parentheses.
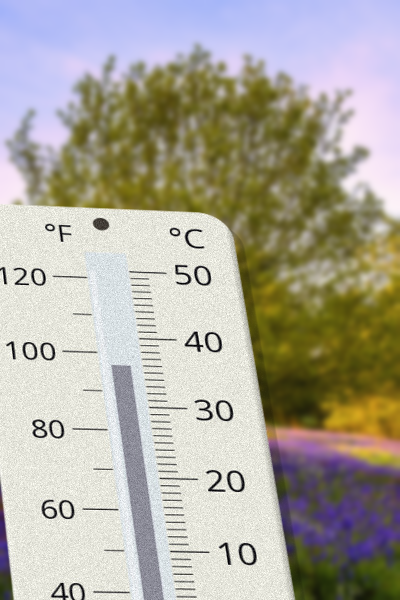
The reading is 36 (°C)
